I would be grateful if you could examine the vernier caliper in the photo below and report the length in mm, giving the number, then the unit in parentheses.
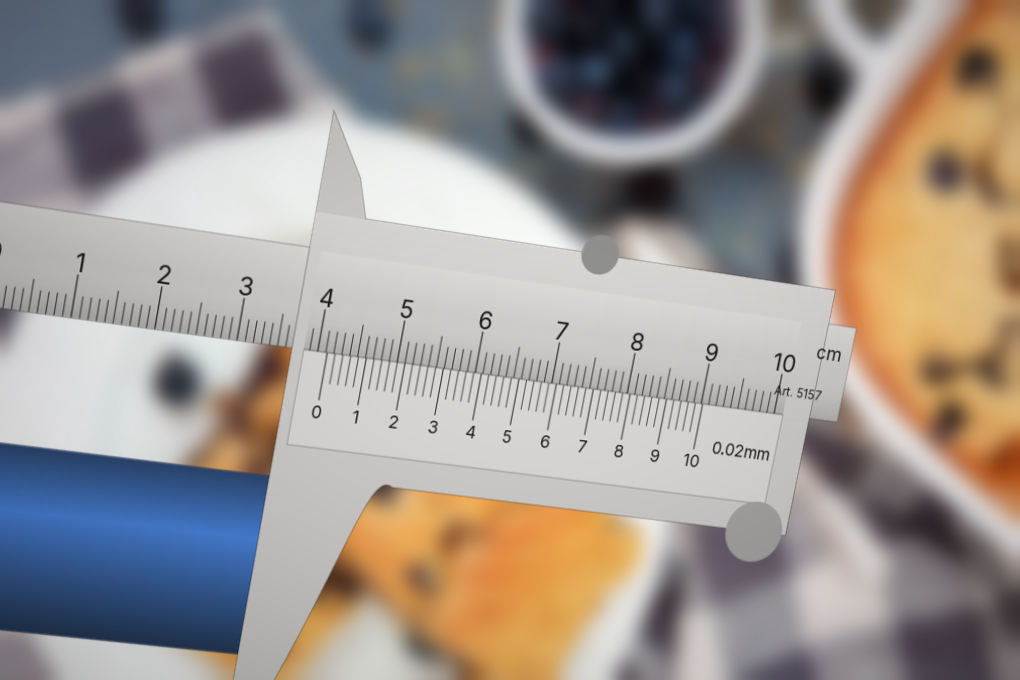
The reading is 41.2 (mm)
